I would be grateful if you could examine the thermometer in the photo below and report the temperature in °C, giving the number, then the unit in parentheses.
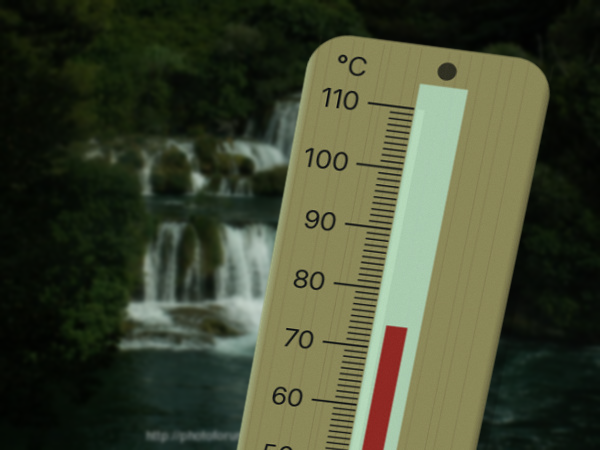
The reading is 74 (°C)
